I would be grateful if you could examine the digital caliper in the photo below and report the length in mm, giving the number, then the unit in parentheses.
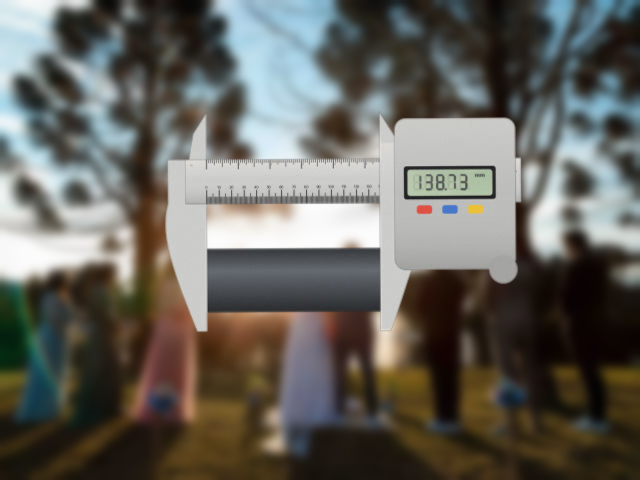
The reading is 138.73 (mm)
